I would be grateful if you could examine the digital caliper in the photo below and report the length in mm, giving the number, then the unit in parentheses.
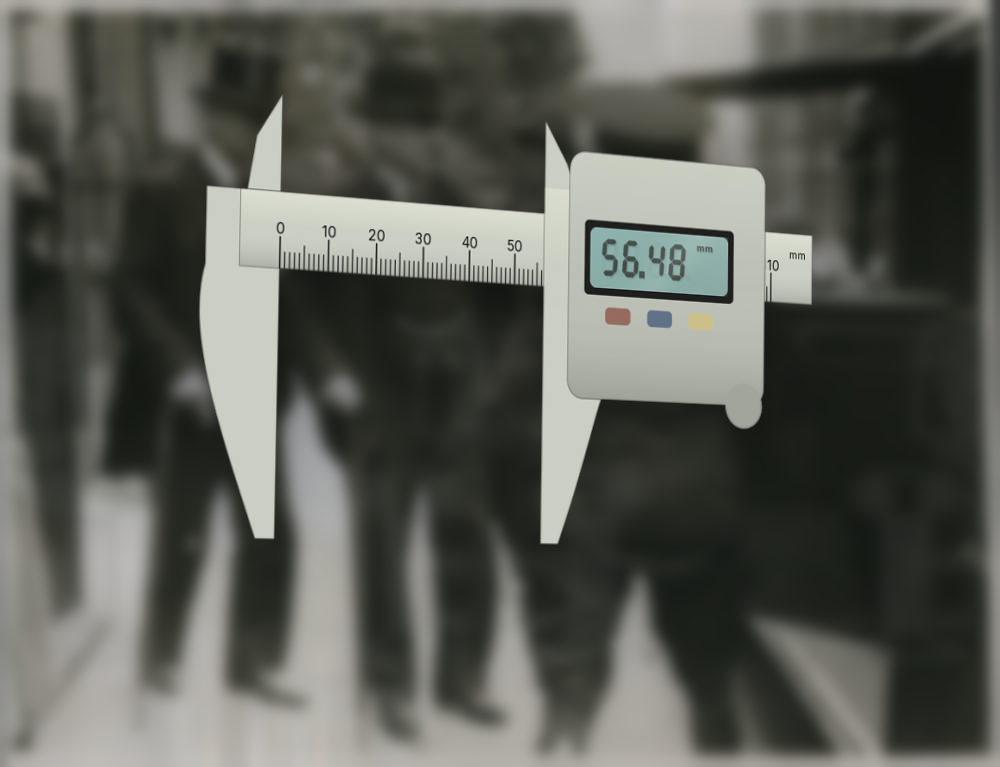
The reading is 56.48 (mm)
